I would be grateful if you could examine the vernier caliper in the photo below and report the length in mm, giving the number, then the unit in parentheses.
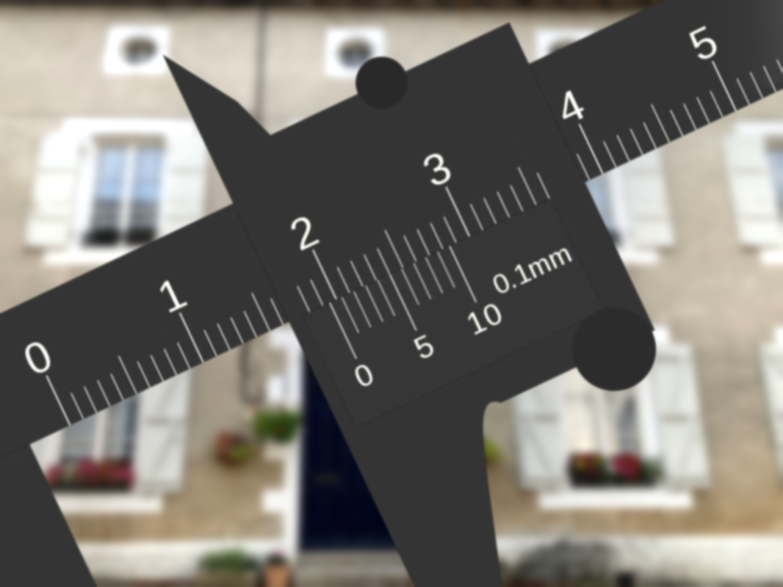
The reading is 19.5 (mm)
